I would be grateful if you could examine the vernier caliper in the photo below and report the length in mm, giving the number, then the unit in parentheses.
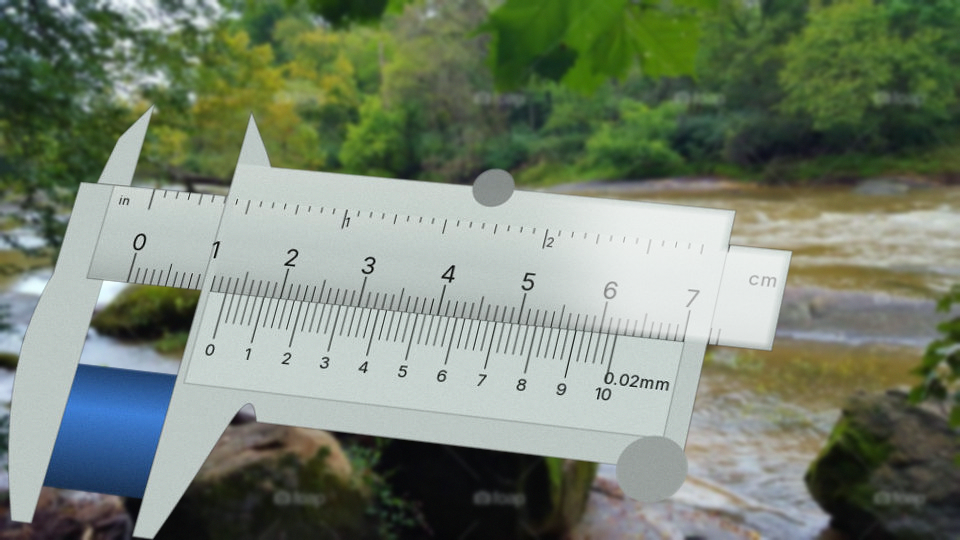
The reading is 13.0 (mm)
